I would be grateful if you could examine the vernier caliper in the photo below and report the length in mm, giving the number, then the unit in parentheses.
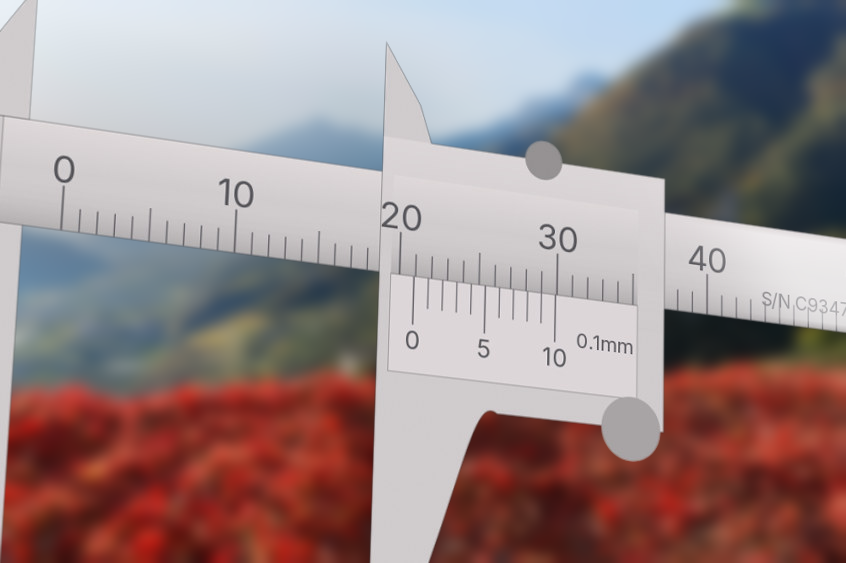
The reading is 20.9 (mm)
